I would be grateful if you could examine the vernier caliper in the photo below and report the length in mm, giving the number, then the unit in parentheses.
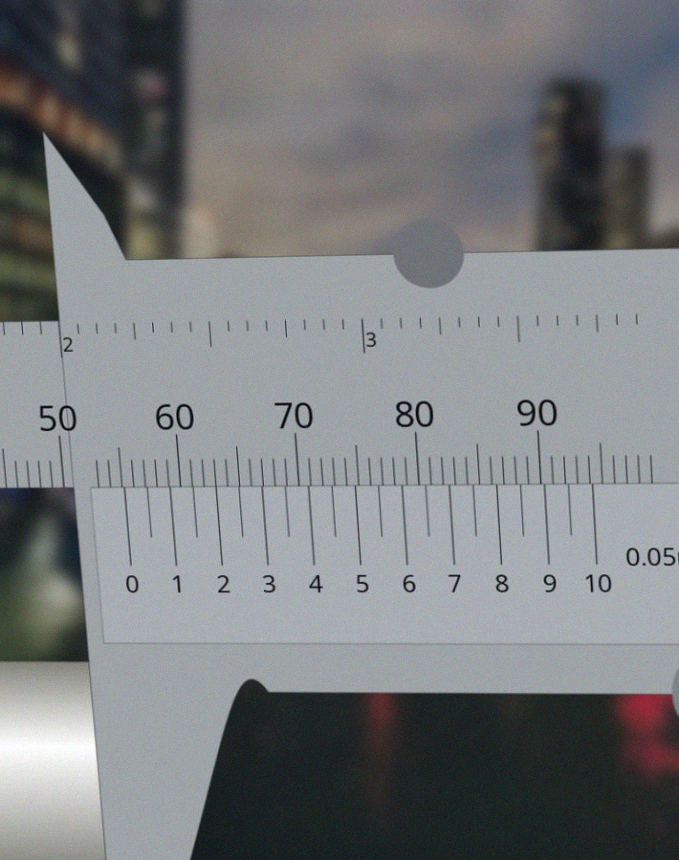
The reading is 55.2 (mm)
